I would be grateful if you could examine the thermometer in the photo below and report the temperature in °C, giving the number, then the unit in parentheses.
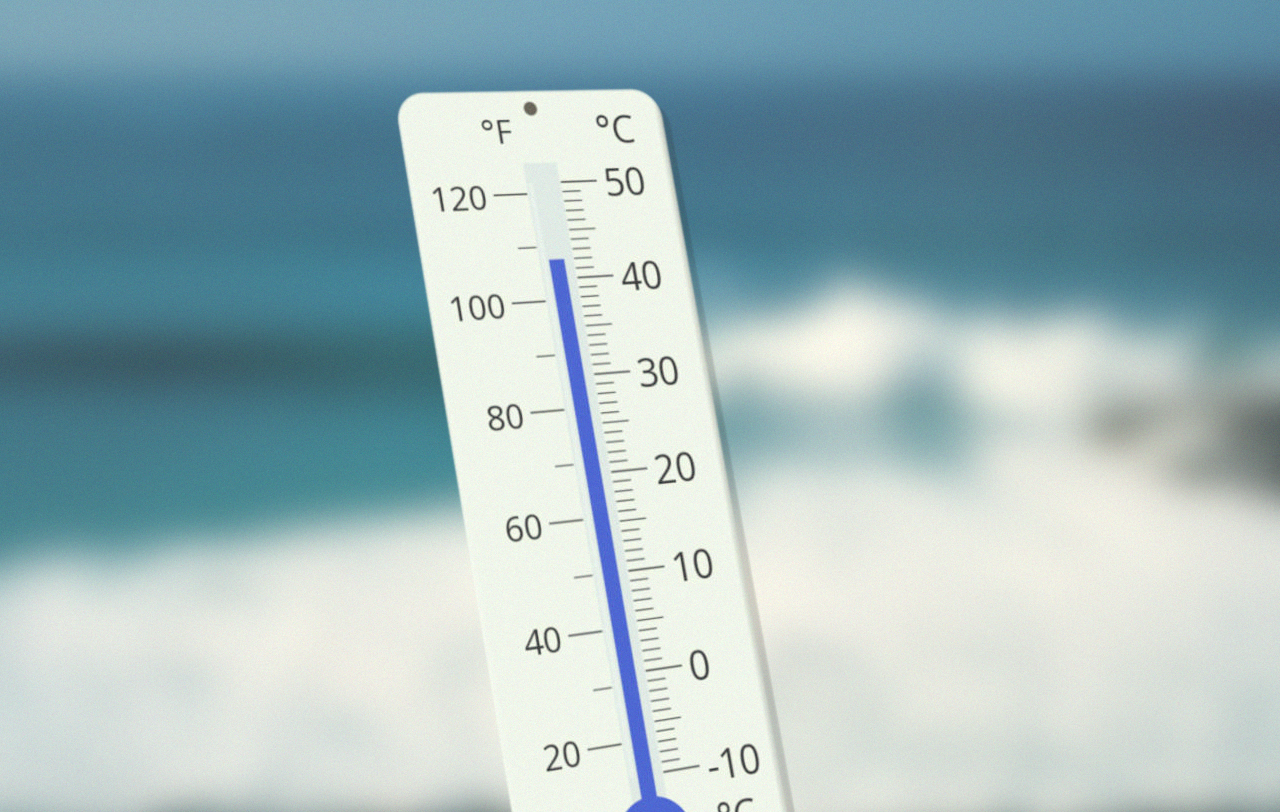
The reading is 42 (°C)
